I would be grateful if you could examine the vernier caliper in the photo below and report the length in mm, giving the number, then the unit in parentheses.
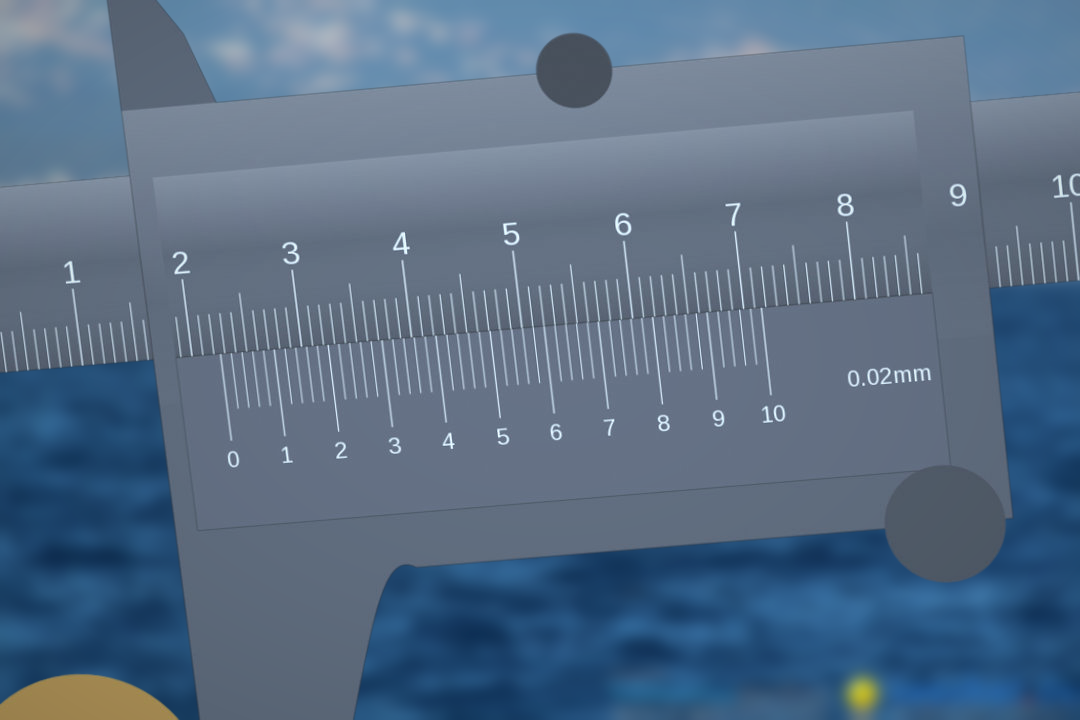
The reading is 22.6 (mm)
